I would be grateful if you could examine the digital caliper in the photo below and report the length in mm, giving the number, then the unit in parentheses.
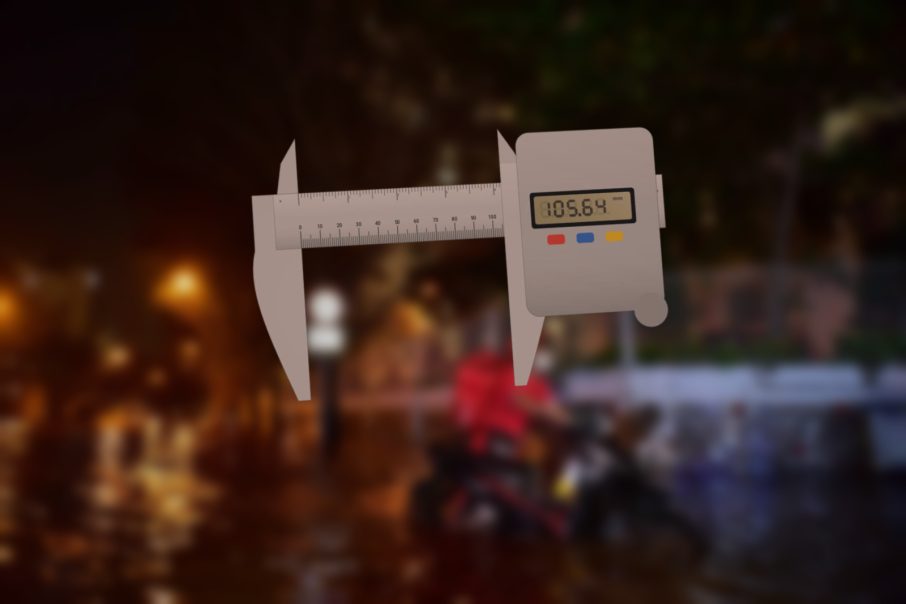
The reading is 105.64 (mm)
